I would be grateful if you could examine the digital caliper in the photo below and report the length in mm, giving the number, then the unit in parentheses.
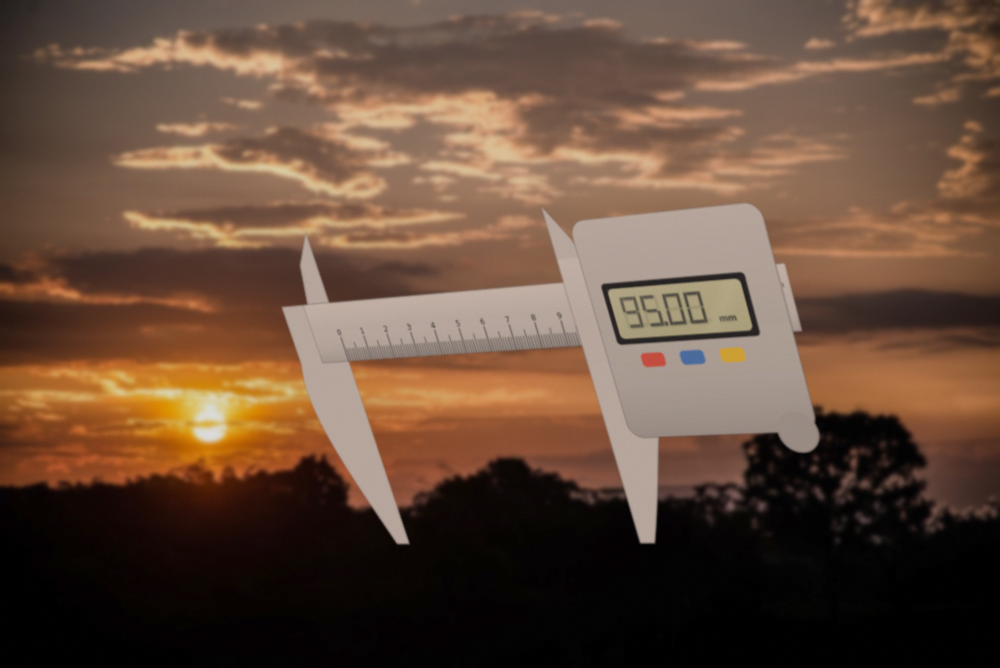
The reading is 95.00 (mm)
